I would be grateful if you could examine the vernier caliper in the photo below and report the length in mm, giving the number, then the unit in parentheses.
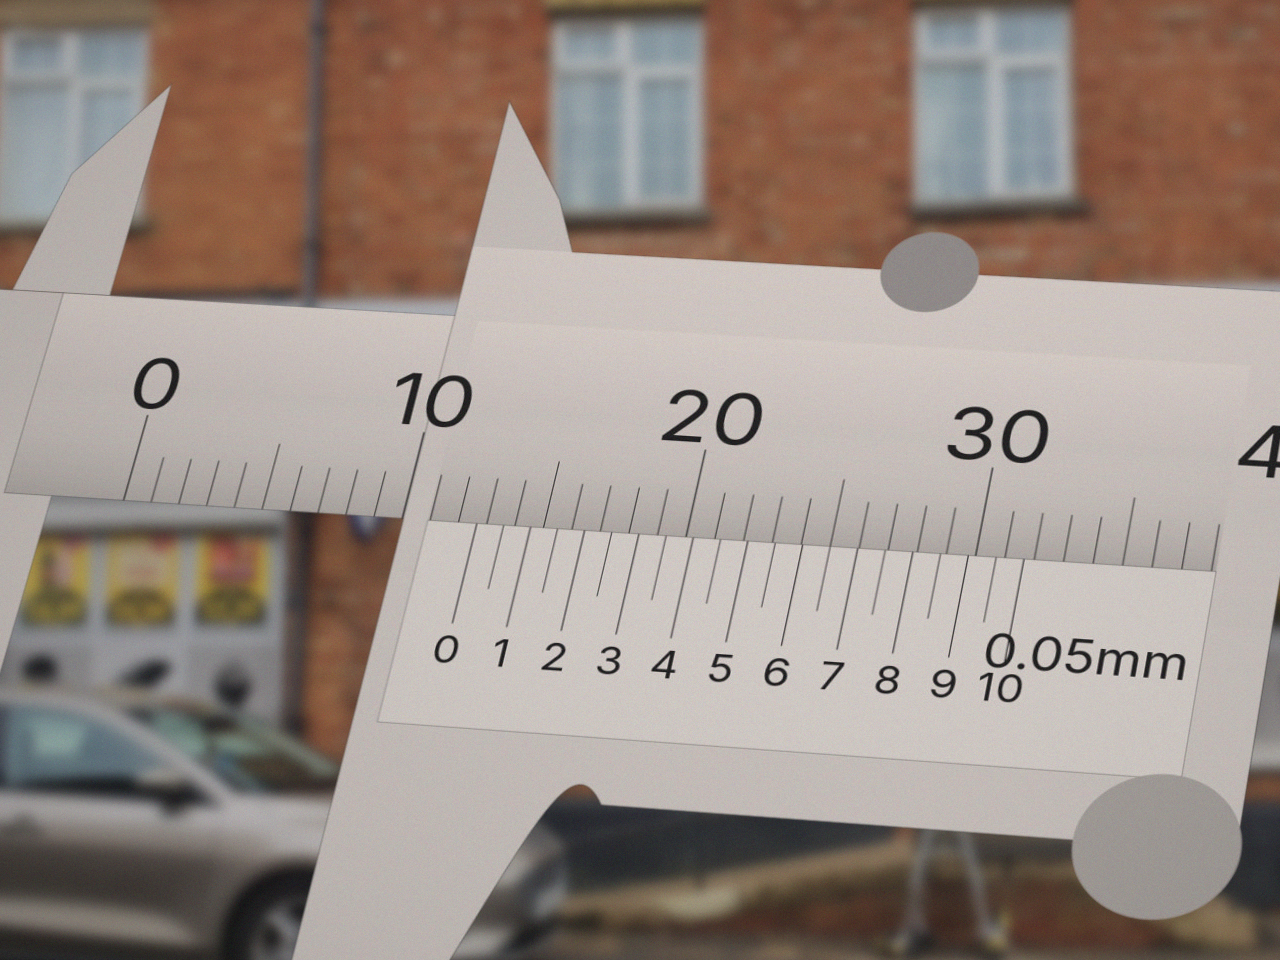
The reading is 12.65 (mm)
